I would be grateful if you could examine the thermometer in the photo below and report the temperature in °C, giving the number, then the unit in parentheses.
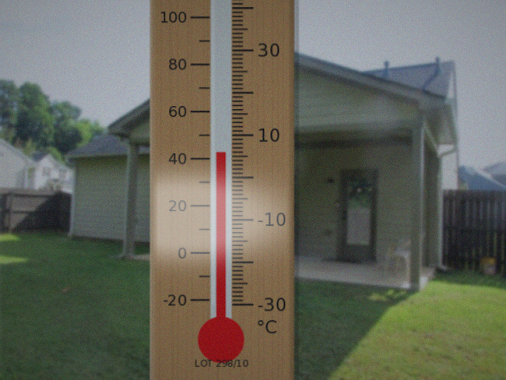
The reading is 6 (°C)
